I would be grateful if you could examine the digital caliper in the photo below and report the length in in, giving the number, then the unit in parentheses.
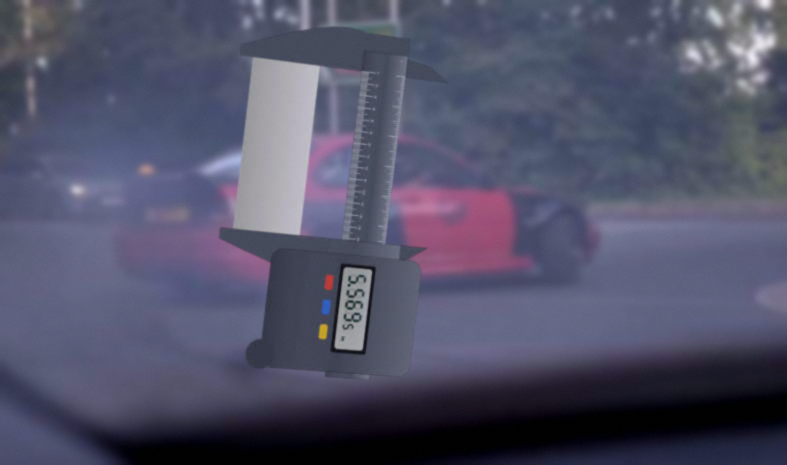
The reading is 5.5695 (in)
